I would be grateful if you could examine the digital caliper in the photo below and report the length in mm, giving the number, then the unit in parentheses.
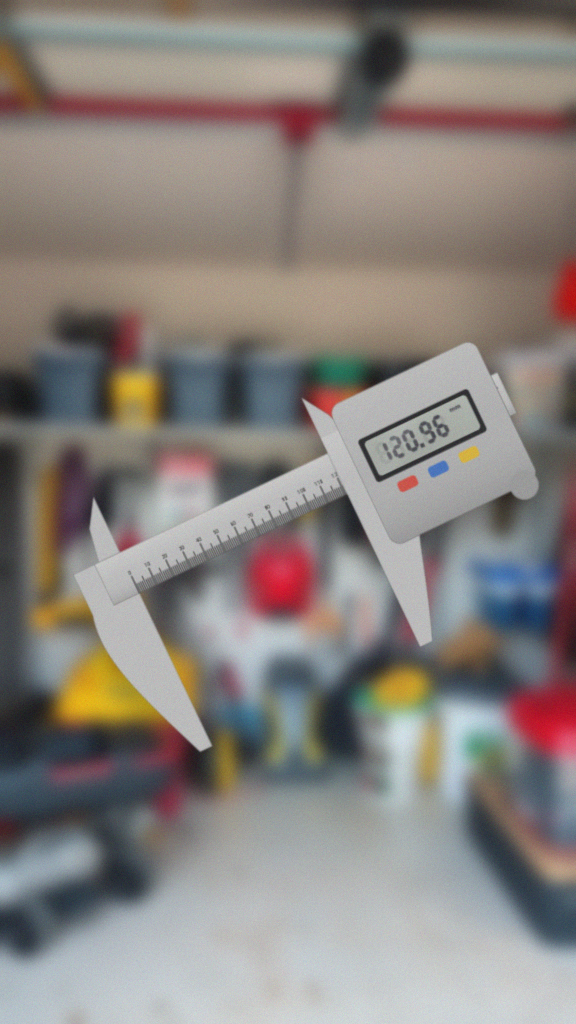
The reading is 120.96 (mm)
